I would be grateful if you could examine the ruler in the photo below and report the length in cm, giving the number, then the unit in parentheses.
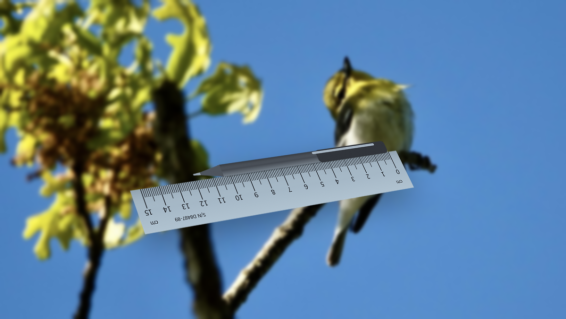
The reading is 12 (cm)
